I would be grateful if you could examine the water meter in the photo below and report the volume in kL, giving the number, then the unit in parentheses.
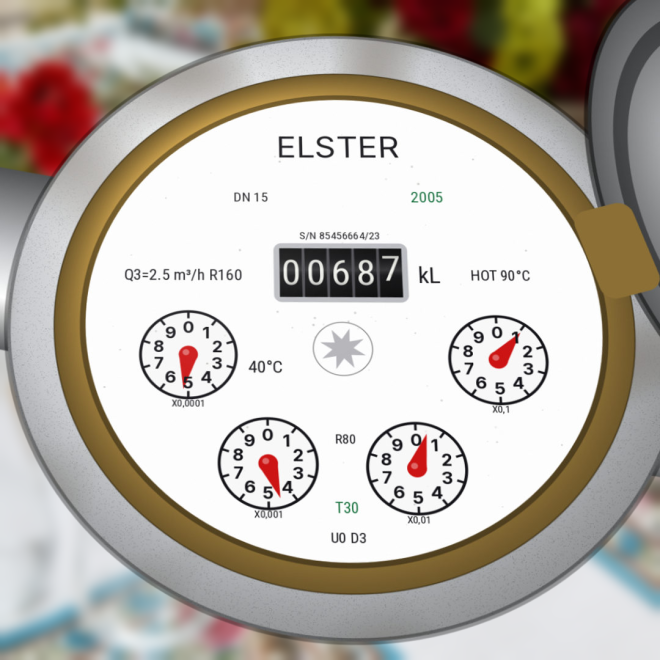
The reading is 687.1045 (kL)
